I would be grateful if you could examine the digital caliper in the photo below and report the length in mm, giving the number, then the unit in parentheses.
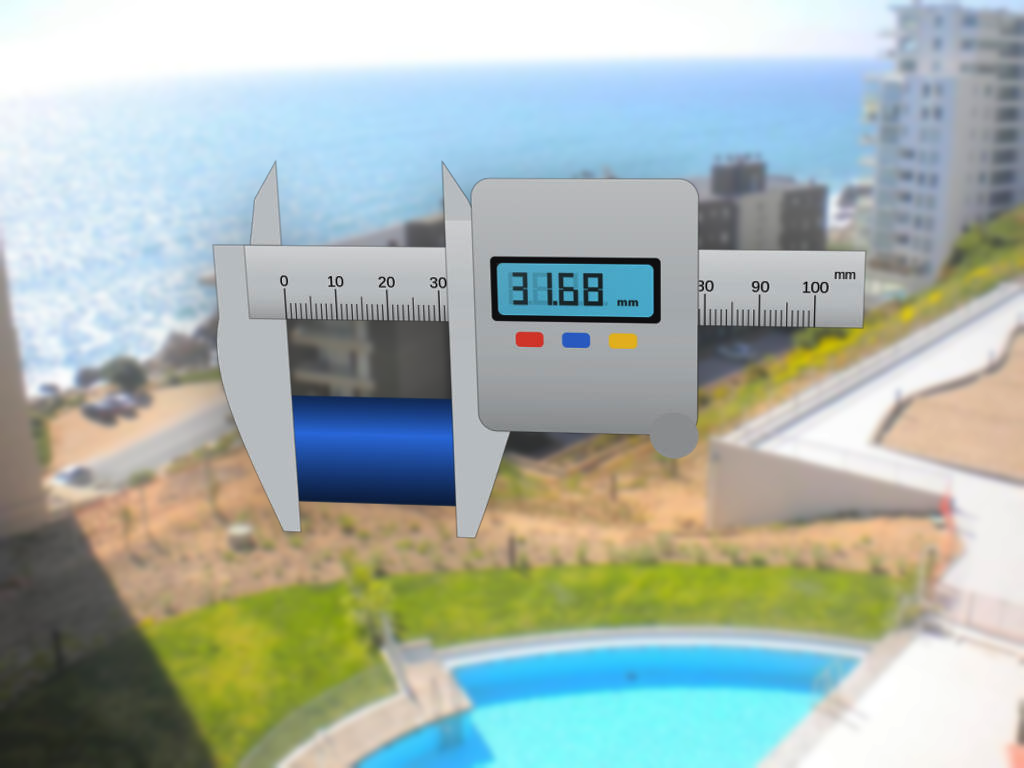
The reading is 31.68 (mm)
